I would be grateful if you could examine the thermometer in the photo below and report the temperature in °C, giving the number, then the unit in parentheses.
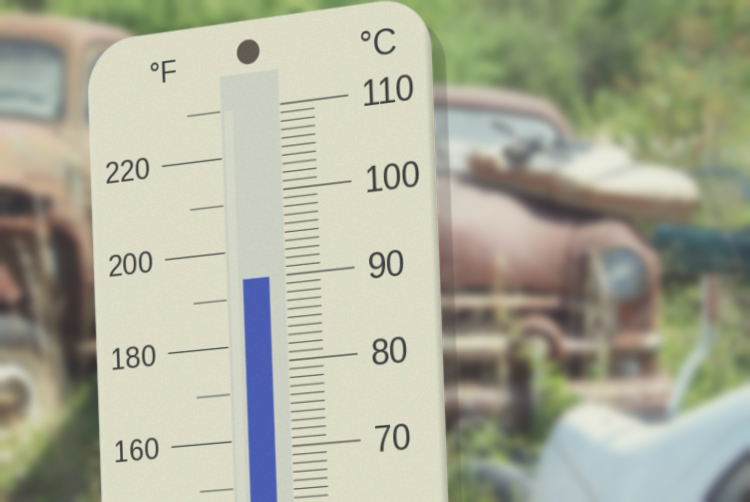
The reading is 90 (°C)
